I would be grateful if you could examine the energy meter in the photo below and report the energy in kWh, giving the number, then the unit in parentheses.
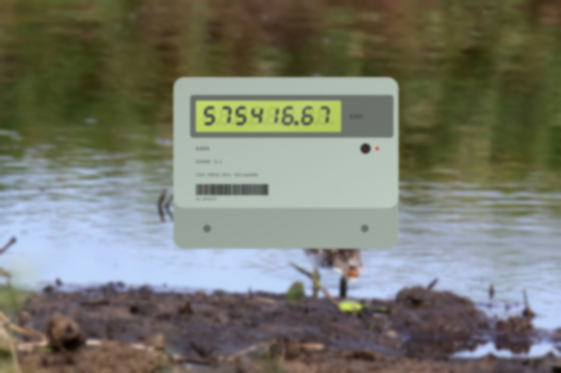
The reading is 575416.67 (kWh)
